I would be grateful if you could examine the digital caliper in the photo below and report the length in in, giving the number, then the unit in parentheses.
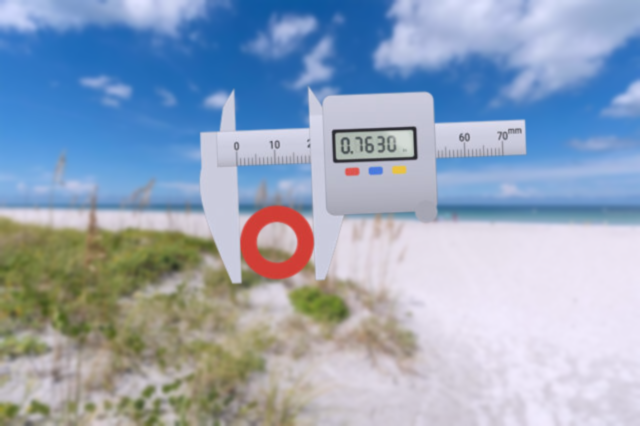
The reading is 0.7630 (in)
